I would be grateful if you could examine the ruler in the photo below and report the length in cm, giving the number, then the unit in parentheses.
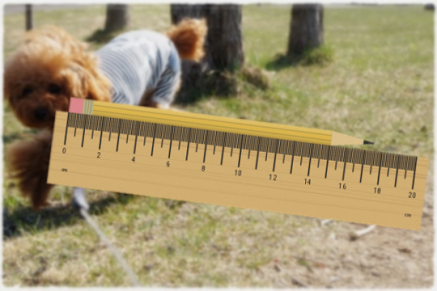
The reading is 17.5 (cm)
